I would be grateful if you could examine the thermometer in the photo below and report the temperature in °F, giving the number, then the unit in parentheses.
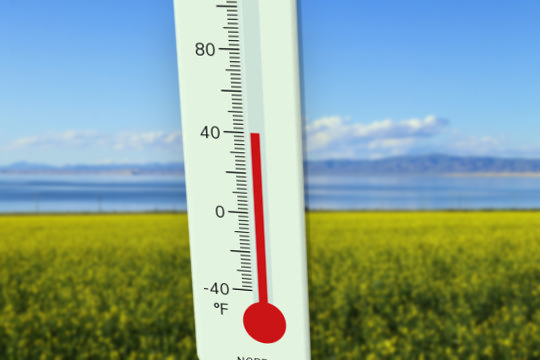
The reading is 40 (°F)
